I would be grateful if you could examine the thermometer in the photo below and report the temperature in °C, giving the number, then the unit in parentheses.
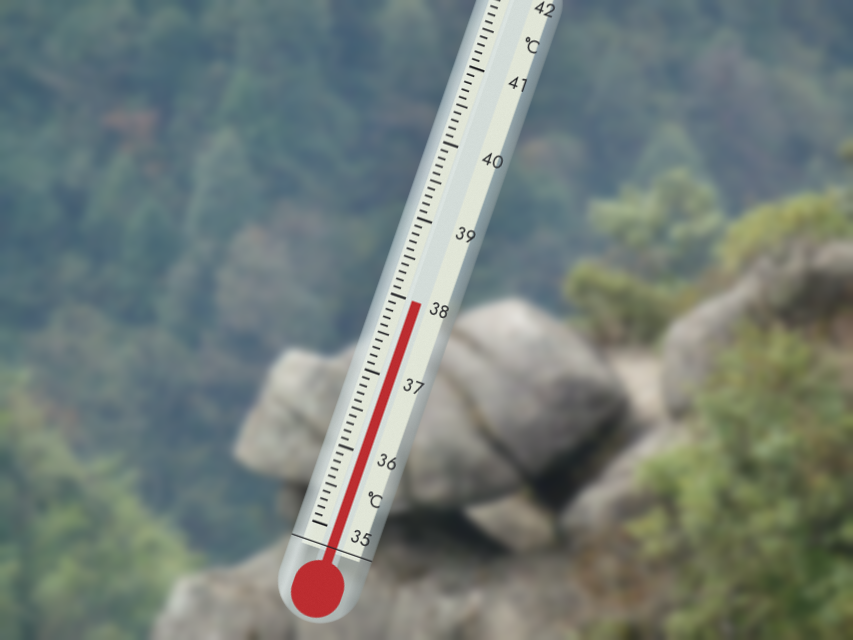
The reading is 38 (°C)
